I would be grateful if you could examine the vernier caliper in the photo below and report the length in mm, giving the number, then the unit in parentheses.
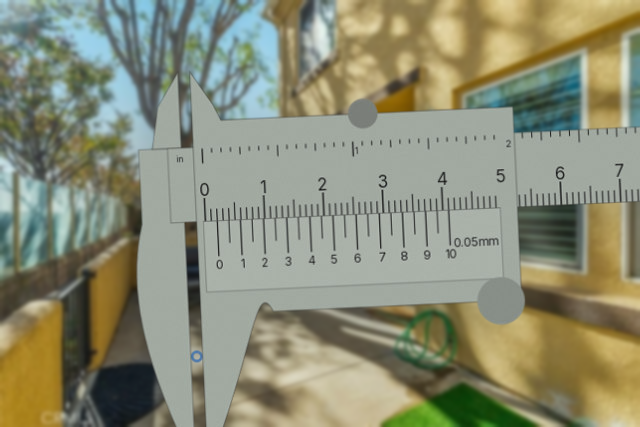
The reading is 2.0 (mm)
